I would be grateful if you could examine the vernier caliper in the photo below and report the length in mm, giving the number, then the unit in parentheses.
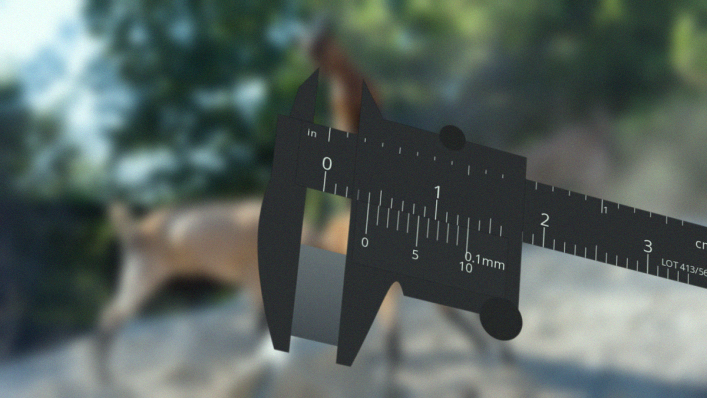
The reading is 4.0 (mm)
